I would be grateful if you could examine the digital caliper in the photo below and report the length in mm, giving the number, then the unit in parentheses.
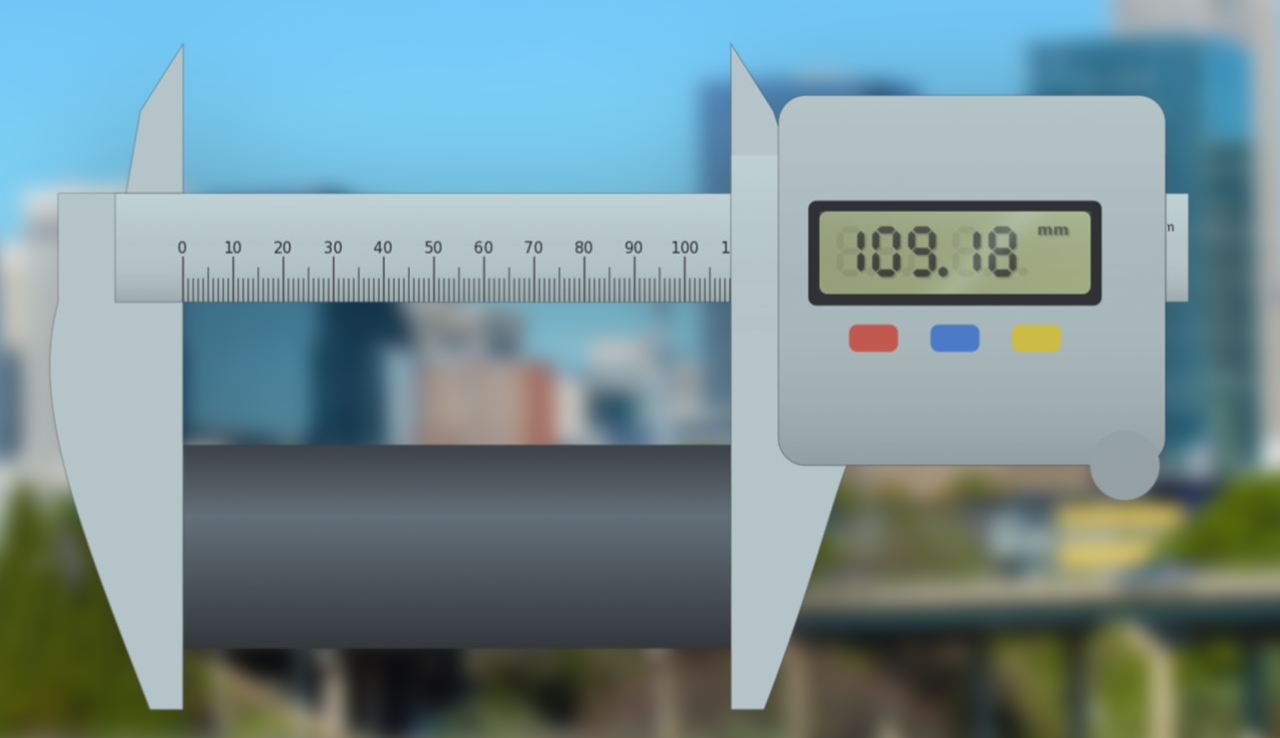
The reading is 109.18 (mm)
